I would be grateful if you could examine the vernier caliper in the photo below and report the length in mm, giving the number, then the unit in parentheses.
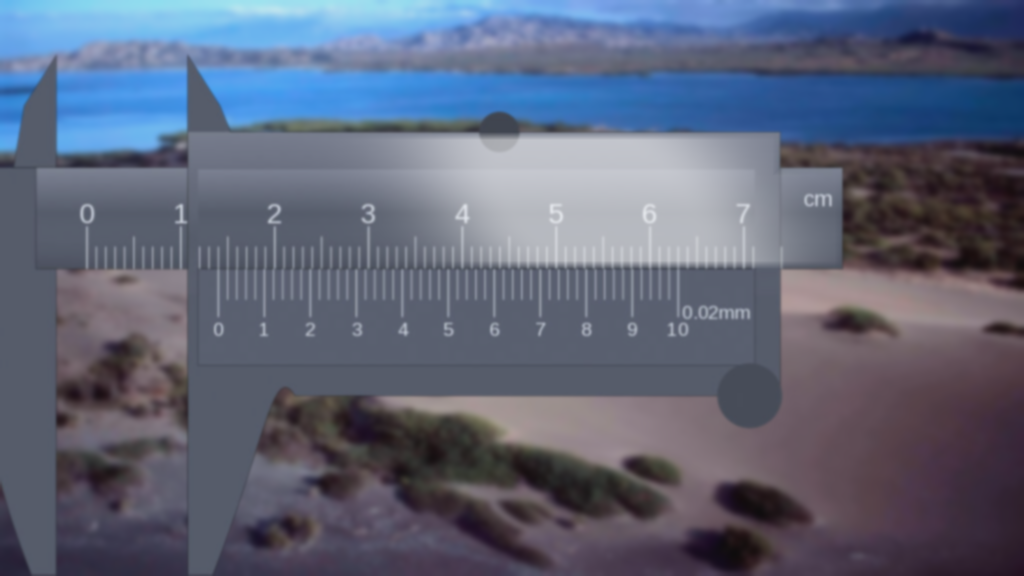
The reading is 14.0 (mm)
